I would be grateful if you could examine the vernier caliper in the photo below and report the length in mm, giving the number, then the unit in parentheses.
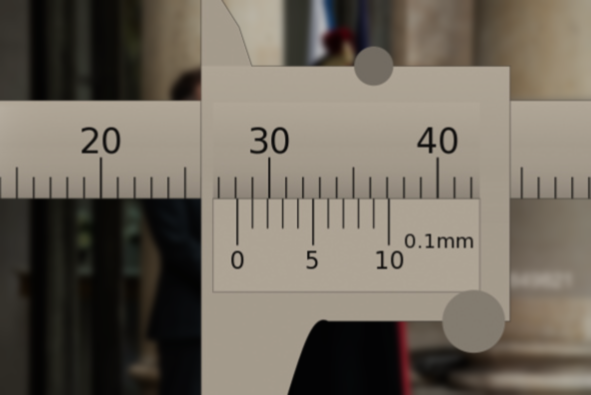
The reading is 28.1 (mm)
